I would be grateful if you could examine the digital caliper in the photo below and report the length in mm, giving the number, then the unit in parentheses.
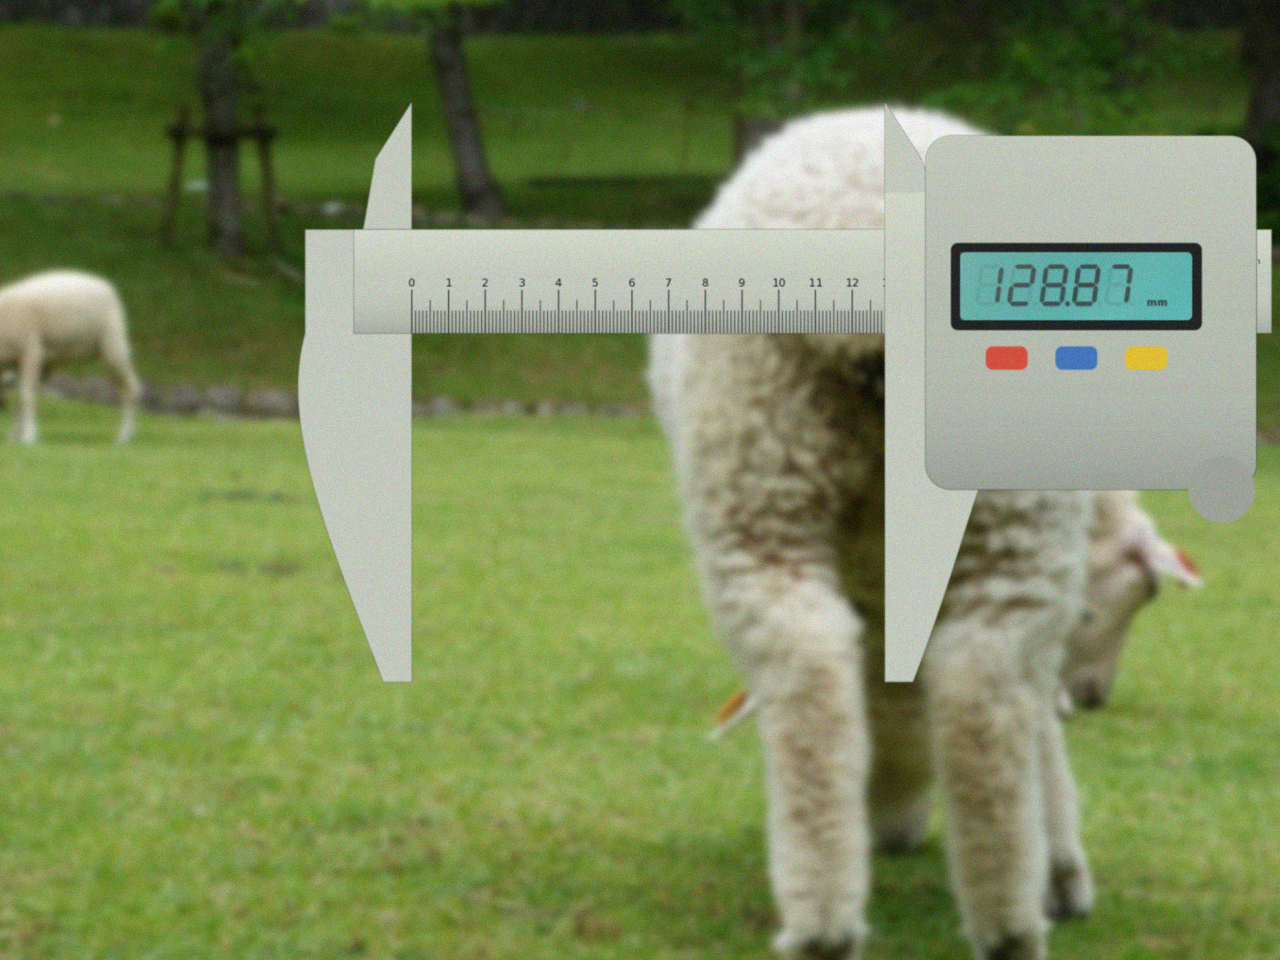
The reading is 128.87 (mm)
